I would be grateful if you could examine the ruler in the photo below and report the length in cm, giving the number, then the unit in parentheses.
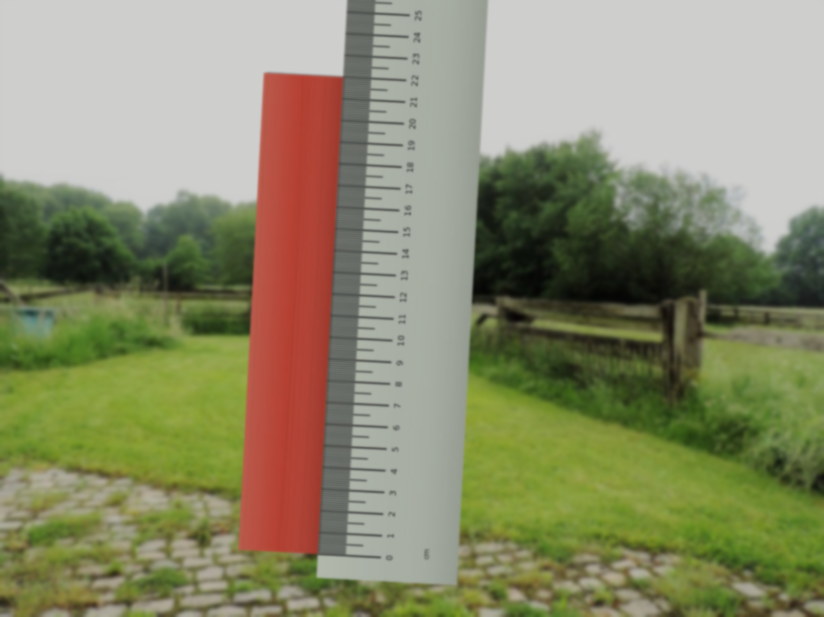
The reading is 22 (cm)
